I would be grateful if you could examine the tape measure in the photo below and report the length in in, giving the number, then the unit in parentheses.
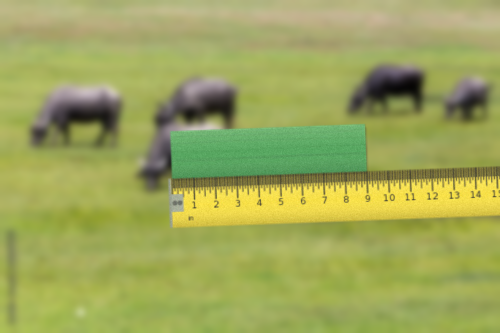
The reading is 9 (in)
